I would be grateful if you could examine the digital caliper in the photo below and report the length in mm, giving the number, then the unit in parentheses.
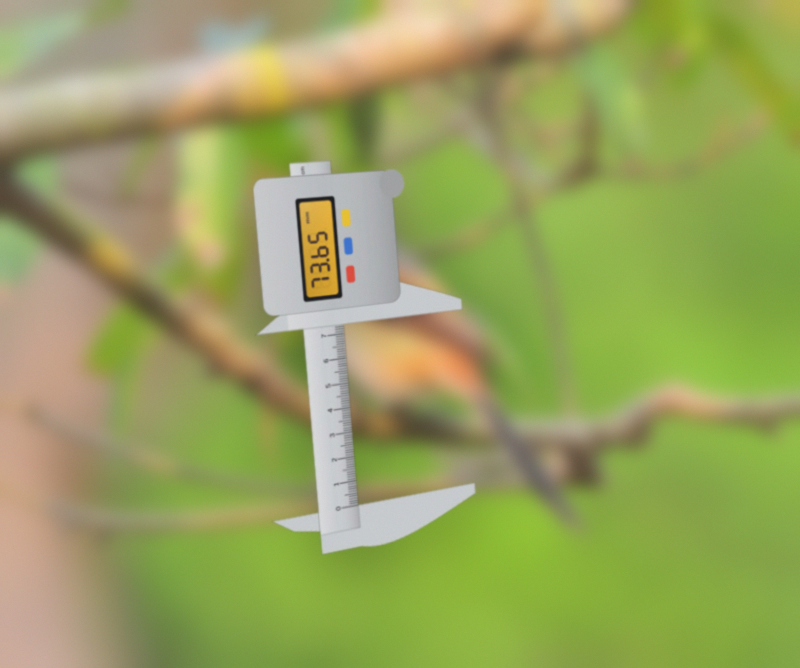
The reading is 73.65 (mm)
